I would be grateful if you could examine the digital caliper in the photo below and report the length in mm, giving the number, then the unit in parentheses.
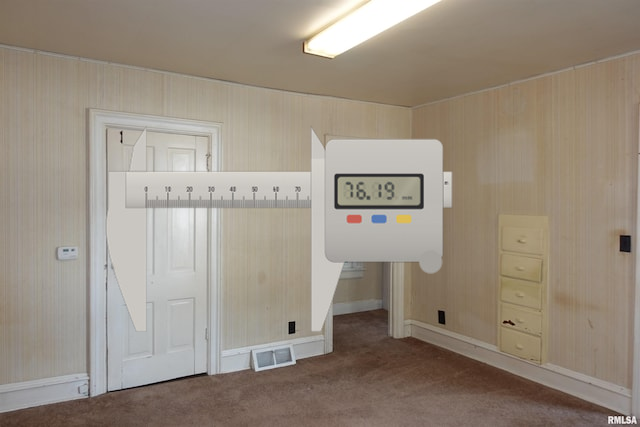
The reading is 76.19 (mm)
